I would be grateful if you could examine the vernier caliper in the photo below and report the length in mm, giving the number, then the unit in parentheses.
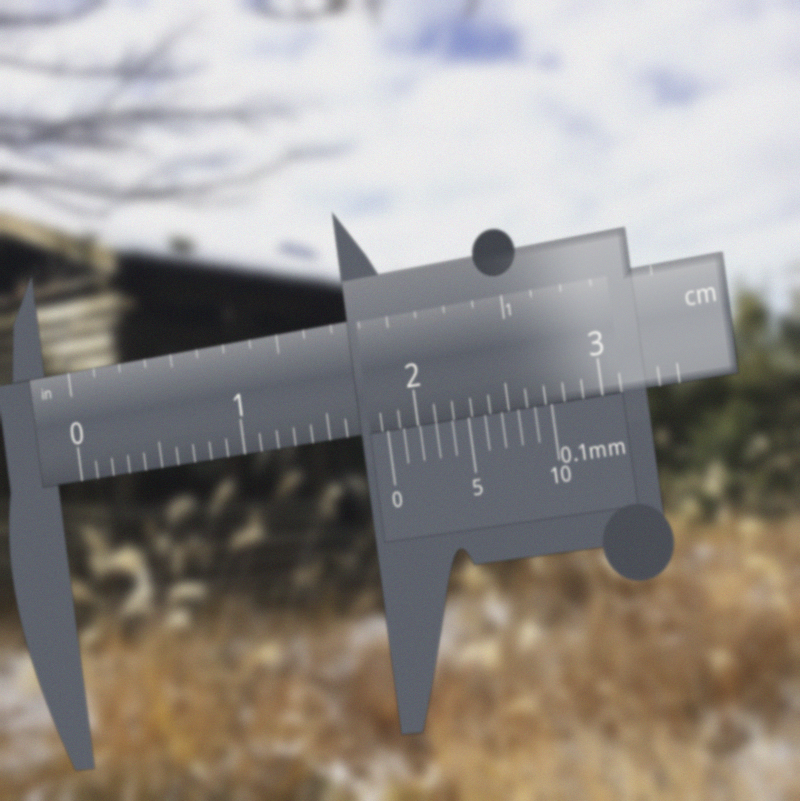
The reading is 18.3 (mm)
